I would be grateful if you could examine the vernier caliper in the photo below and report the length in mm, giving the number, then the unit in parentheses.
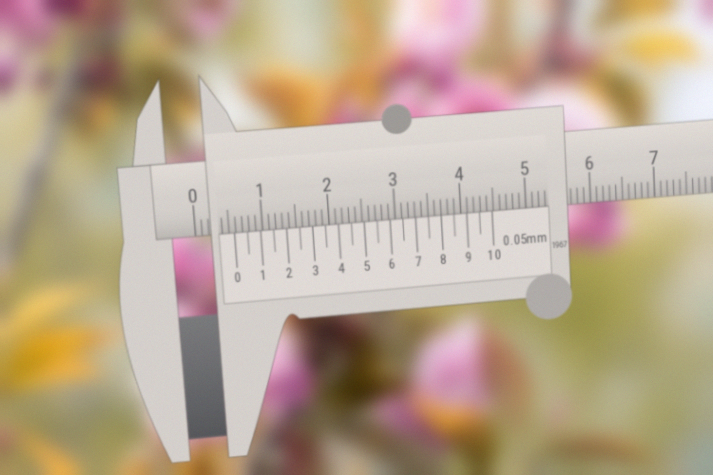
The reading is 5.8 (mm)
